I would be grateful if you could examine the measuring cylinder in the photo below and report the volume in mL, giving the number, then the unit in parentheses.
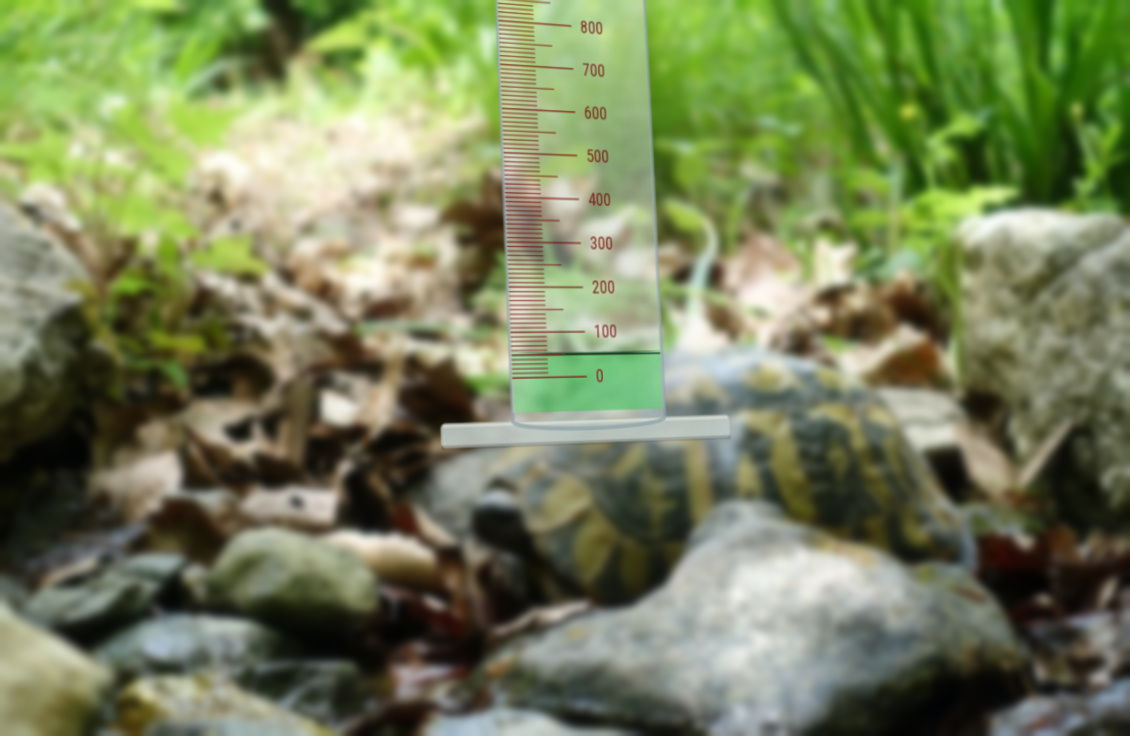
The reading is 50 (mL)
